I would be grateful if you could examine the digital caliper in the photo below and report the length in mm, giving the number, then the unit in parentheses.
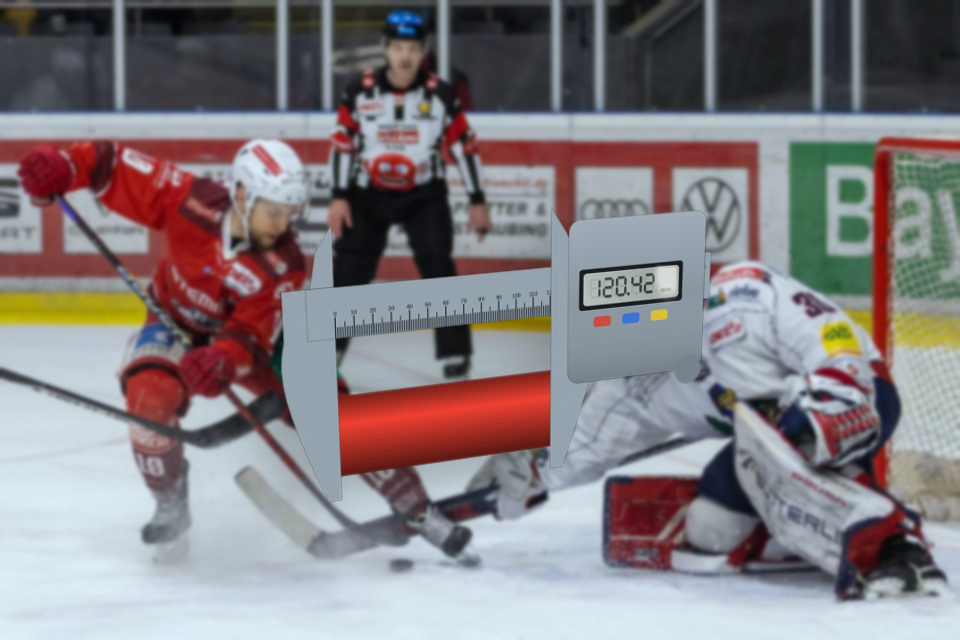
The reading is 120.42 (mm)
